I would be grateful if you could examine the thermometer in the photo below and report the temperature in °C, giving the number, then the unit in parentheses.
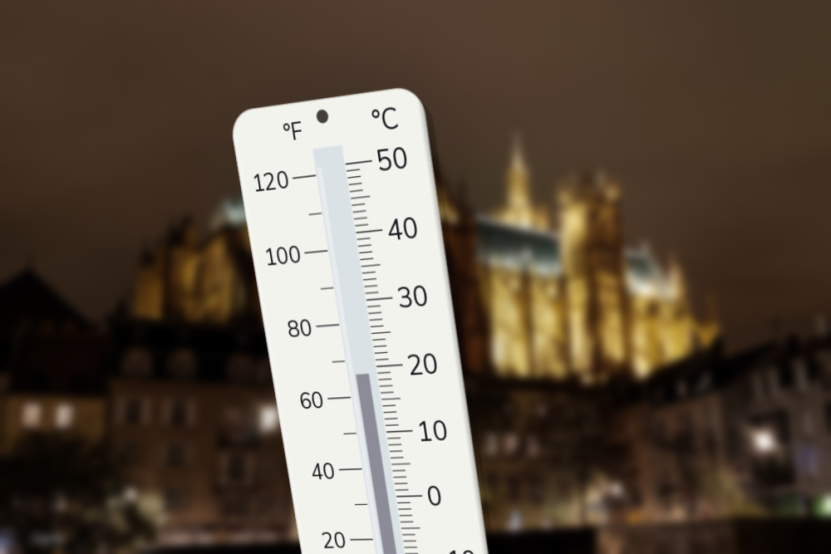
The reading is 19 (°C)
